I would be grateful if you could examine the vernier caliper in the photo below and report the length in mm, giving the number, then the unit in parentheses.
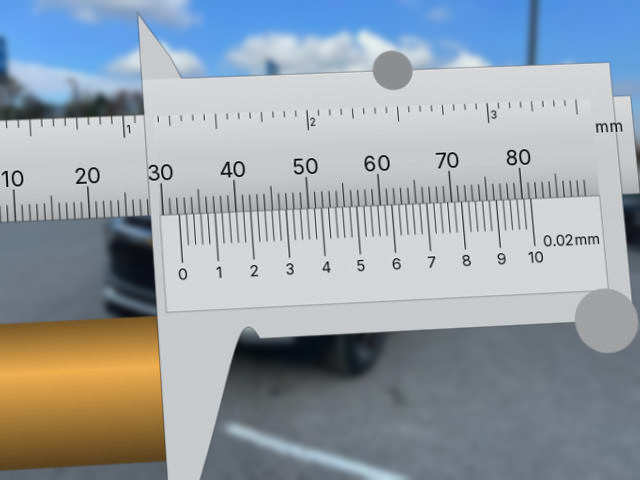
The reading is 32.2 (mm)
